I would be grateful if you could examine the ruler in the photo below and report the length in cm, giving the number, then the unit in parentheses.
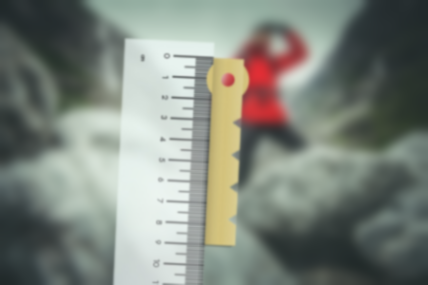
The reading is 9 (cm)
